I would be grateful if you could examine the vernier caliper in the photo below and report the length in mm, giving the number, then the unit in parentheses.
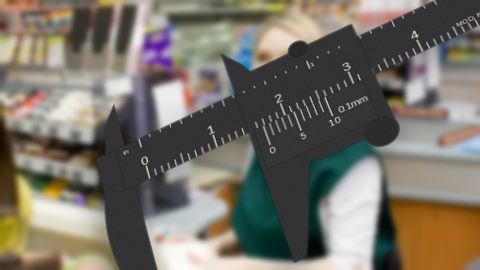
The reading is 16.8 (mm)
